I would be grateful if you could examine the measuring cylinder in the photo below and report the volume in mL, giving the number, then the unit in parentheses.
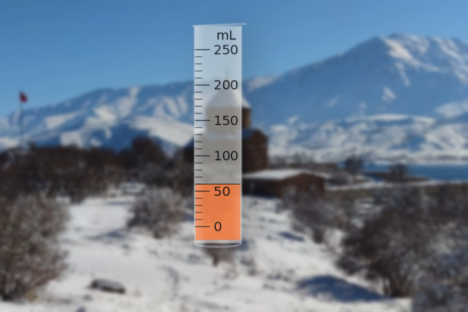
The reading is 60 (mL)
